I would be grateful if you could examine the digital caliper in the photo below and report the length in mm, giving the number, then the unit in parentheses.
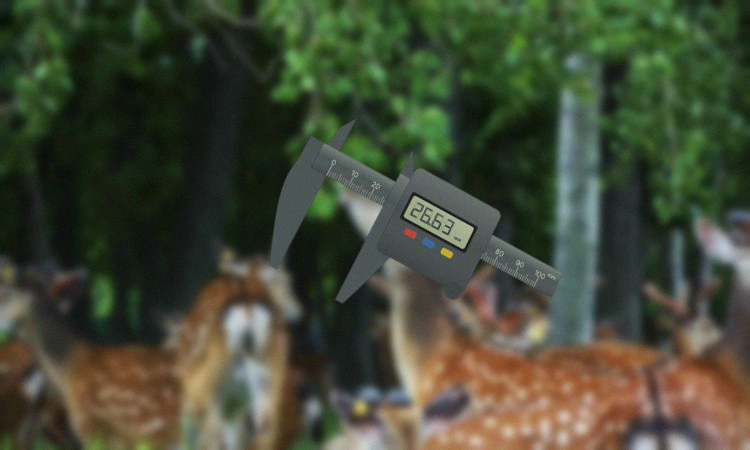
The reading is 26.63 (mm)
